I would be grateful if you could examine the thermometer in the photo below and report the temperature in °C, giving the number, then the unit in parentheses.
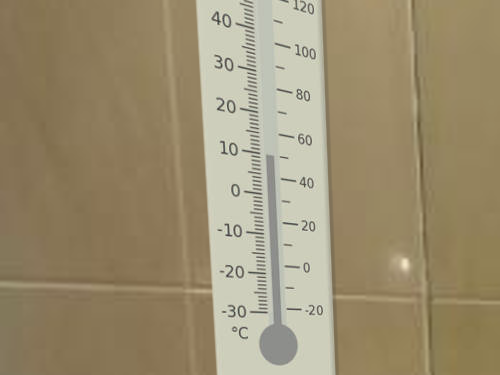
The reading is 10 (°C)
